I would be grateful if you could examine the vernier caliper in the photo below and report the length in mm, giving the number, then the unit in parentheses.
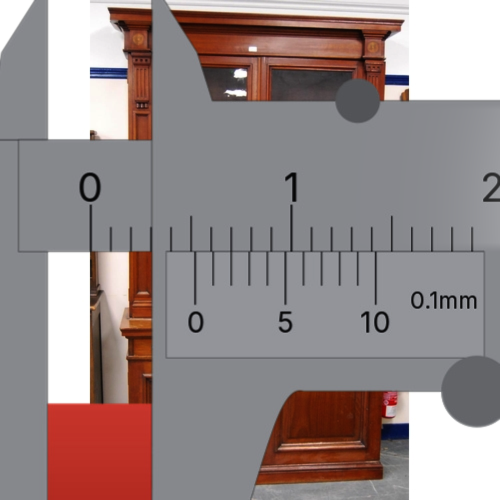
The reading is 5.2 (mm)
